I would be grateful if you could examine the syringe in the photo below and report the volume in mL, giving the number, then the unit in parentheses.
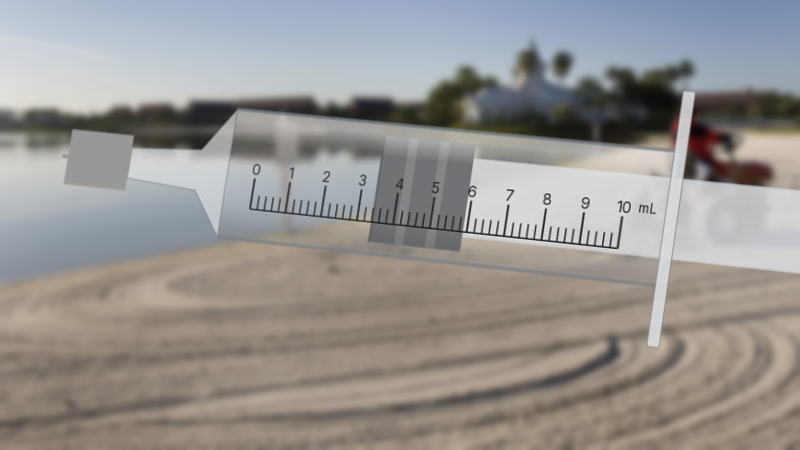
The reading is 3.4 (mL)
